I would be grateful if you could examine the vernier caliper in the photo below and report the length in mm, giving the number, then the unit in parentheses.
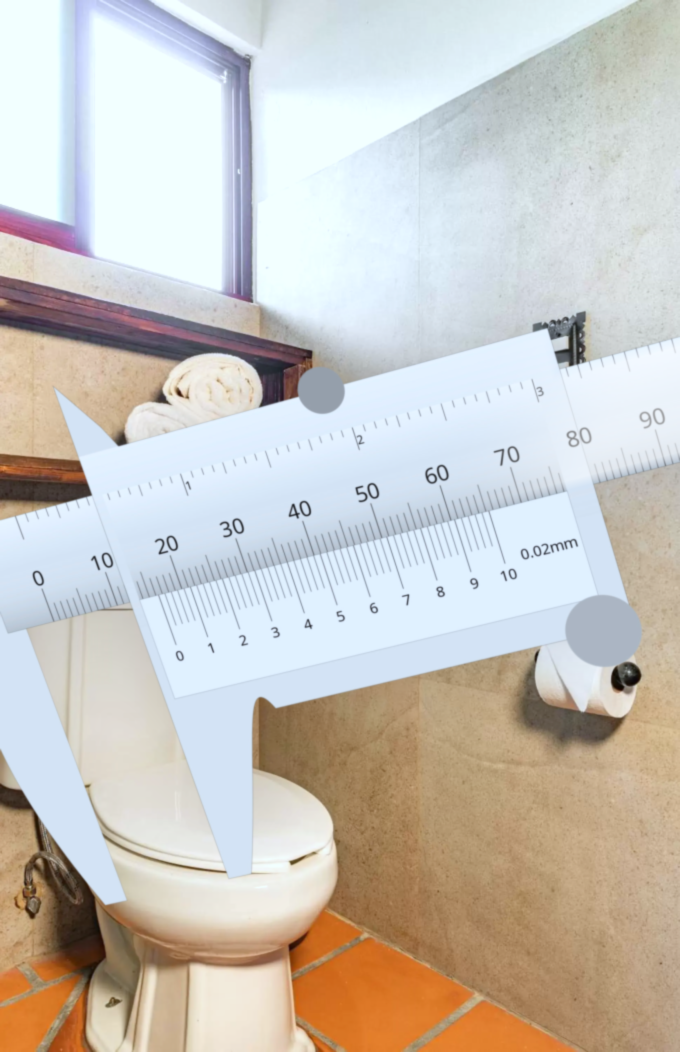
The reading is 16.4 (mm)
